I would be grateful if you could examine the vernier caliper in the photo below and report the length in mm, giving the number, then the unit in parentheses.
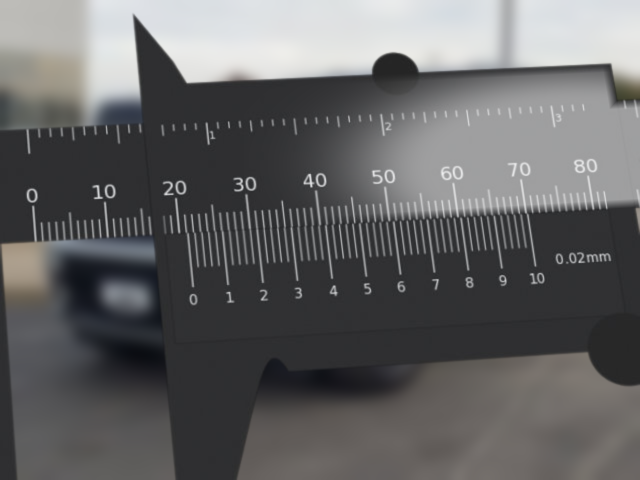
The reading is 21.2 (mm)
